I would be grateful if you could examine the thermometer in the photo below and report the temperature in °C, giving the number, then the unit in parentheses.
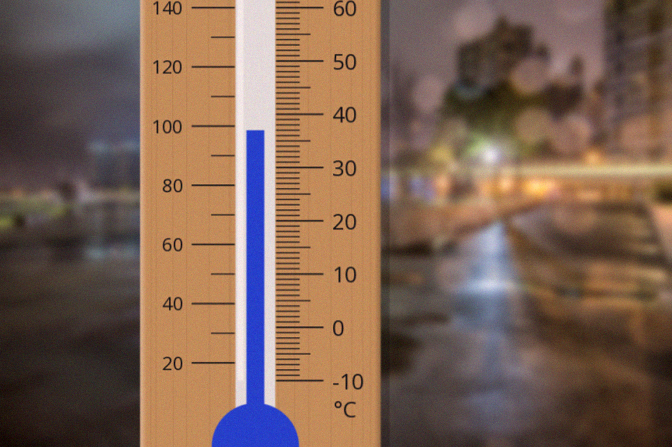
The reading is 37 (°C)
